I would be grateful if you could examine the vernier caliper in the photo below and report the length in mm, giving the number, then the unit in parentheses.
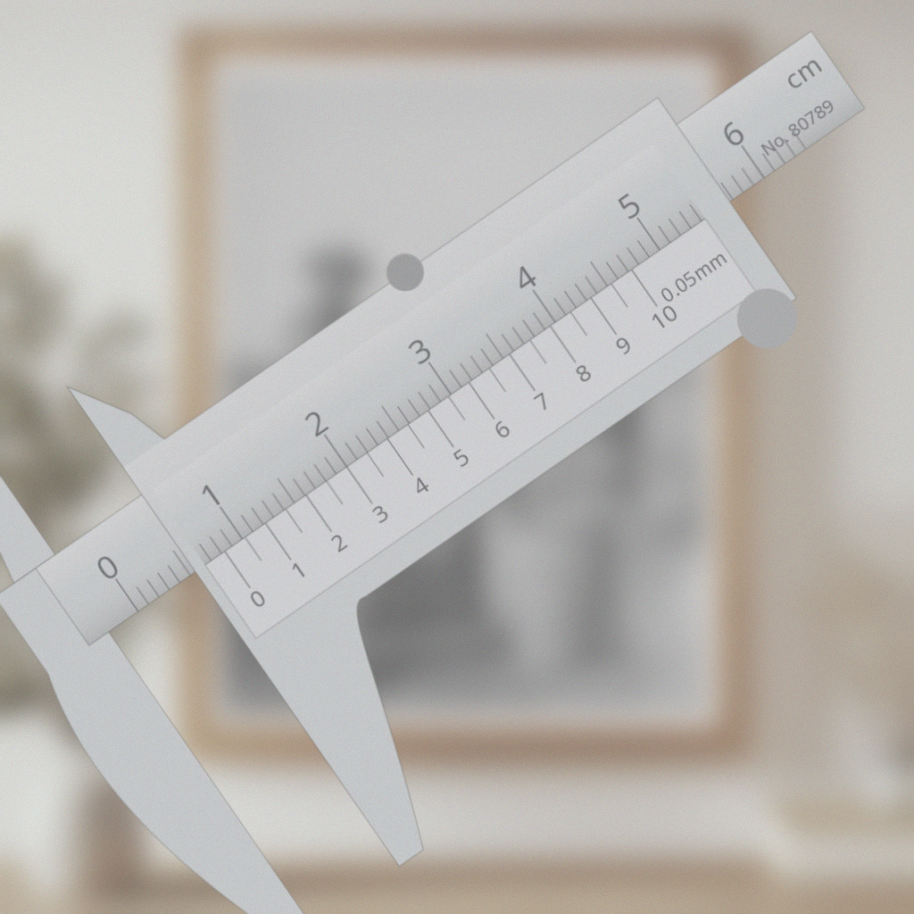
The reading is 8.3 (mm)
